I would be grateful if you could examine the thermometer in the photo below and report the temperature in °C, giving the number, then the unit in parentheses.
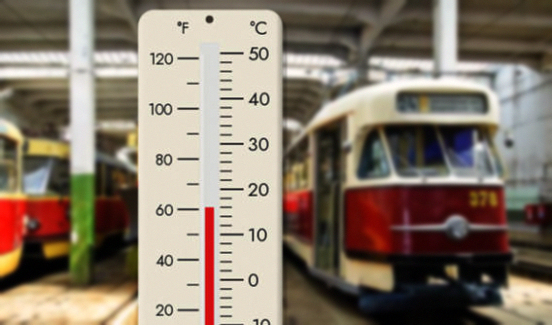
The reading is 16 (°C)
